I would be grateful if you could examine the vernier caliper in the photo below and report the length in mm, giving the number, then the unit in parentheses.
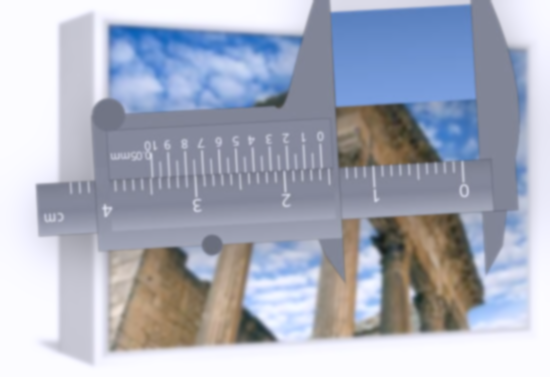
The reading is 15.8 (mm)
